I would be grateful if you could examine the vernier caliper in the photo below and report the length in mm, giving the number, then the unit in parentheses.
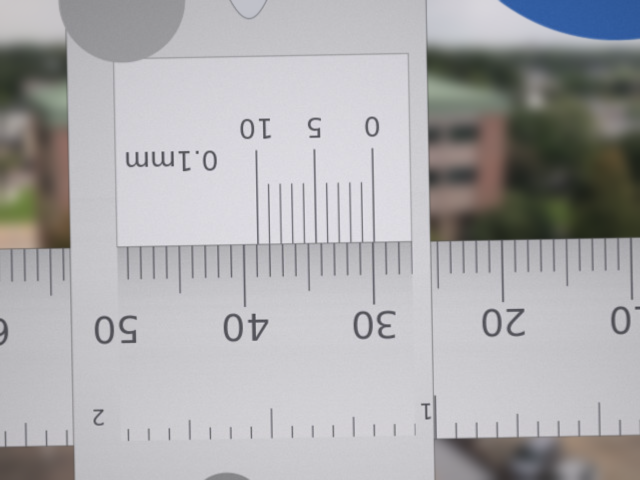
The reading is 29.9 (mm)
